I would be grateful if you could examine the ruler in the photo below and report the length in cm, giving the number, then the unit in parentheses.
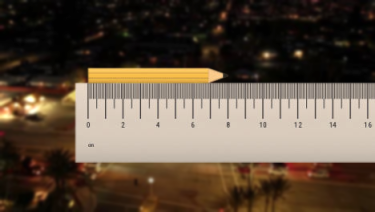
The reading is 8 (cm)
